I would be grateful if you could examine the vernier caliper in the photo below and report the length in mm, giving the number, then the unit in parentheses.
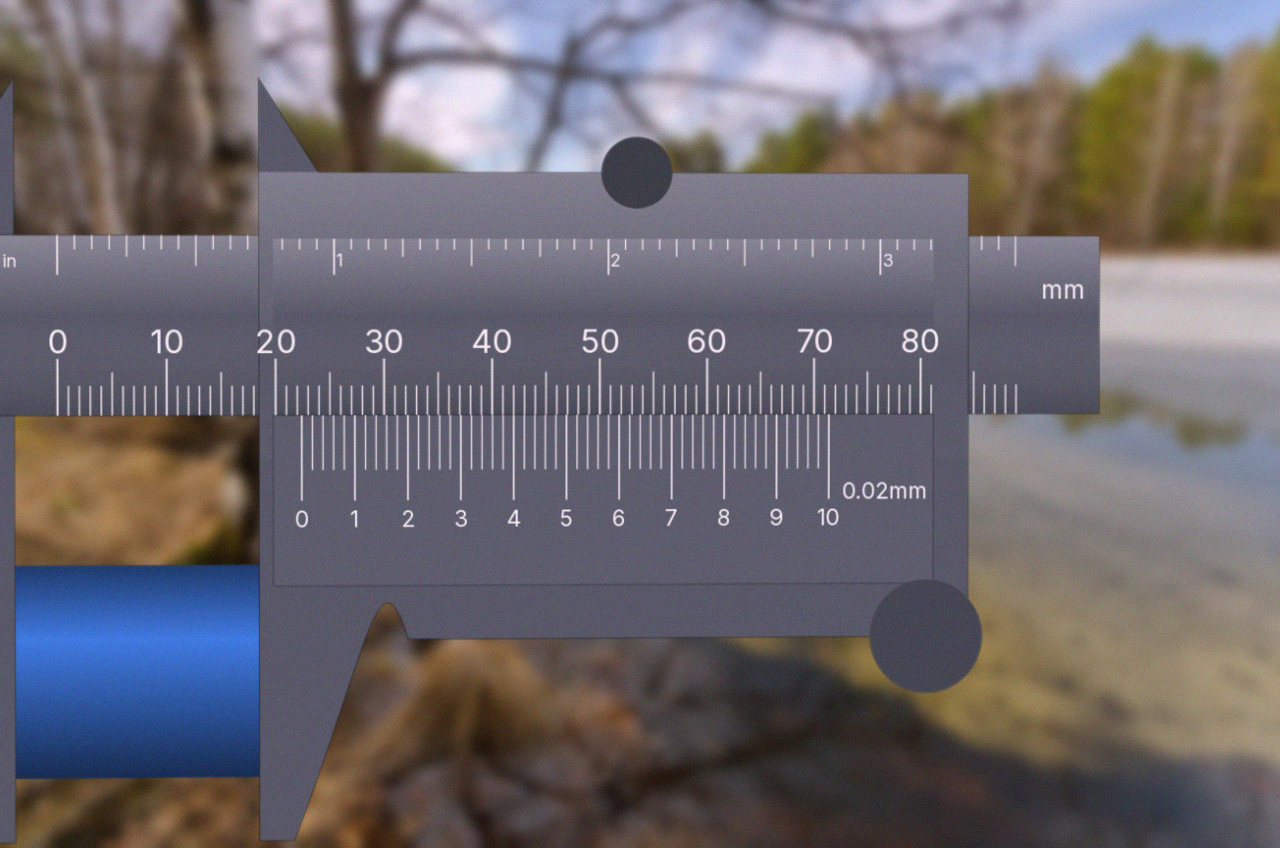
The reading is 22.4 (mm)
